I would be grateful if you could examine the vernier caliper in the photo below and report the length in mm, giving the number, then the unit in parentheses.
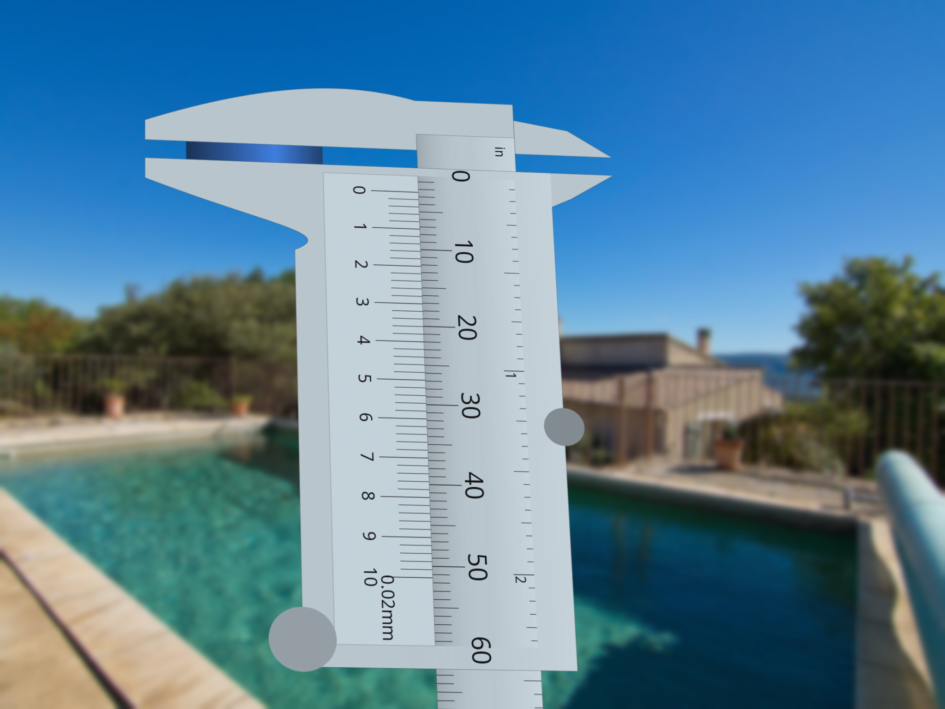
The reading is 2.4 (mm)
